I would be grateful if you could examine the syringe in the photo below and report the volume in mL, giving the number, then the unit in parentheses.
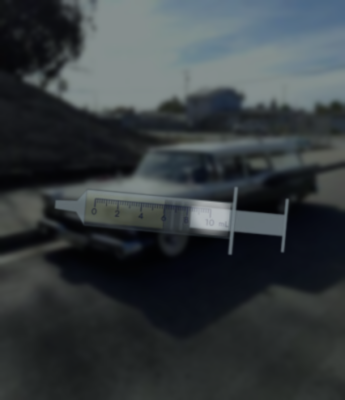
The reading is 6 (mL)
